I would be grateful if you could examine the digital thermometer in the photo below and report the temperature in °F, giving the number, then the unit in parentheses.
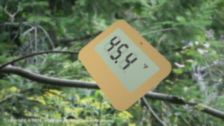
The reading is 45.4 (°F)
